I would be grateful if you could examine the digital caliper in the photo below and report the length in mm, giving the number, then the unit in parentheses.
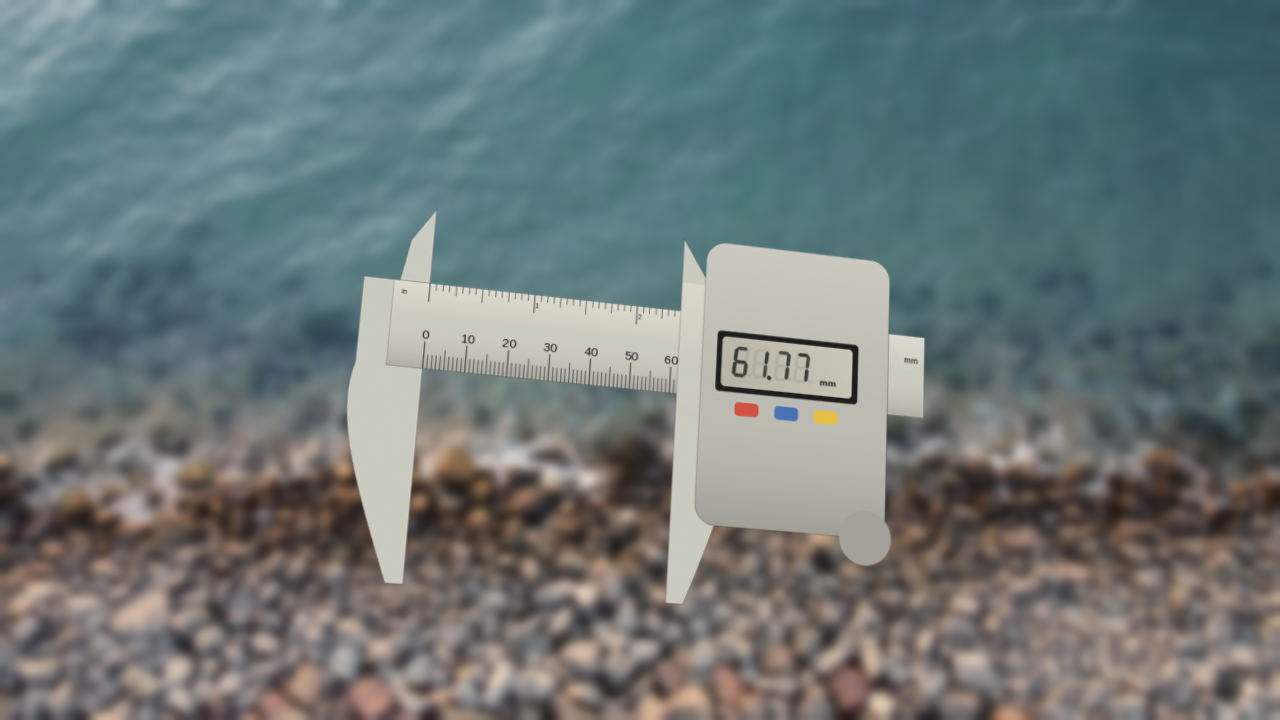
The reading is 61.77 (mm)
